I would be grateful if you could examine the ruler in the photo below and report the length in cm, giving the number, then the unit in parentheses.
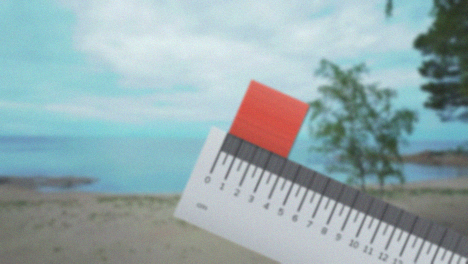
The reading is 4 (cm)
